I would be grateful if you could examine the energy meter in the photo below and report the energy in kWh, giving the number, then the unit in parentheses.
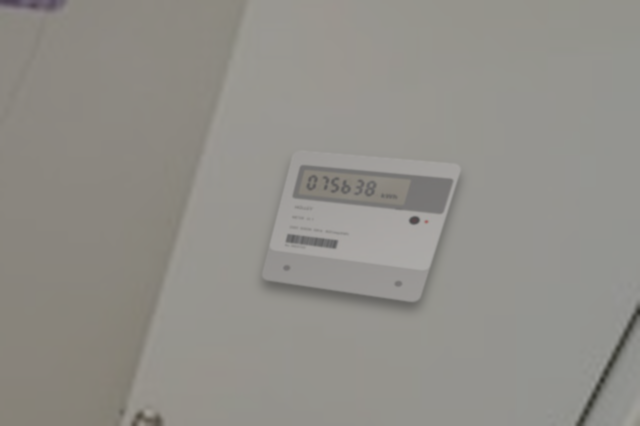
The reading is 75638 (kWh)
